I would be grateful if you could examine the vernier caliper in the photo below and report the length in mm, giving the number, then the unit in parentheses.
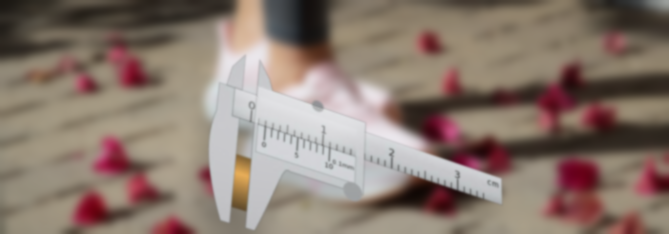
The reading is 2.0 (mm)
